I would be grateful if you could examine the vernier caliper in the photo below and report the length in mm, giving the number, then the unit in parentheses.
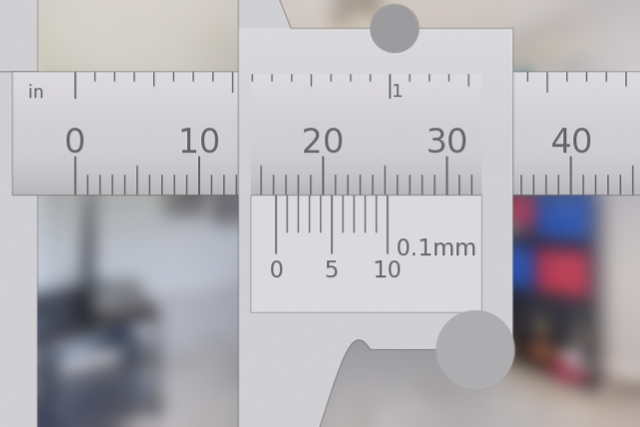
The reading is 16.2 (mm)
